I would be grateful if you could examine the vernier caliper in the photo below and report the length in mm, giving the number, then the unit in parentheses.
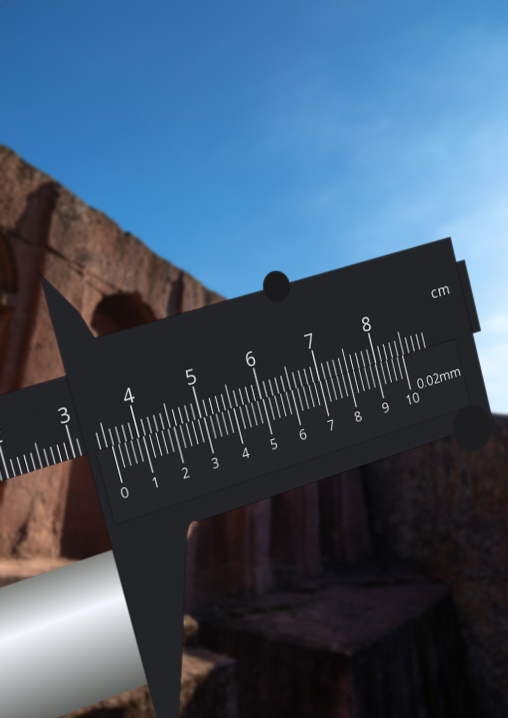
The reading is 35.8 (mm)
